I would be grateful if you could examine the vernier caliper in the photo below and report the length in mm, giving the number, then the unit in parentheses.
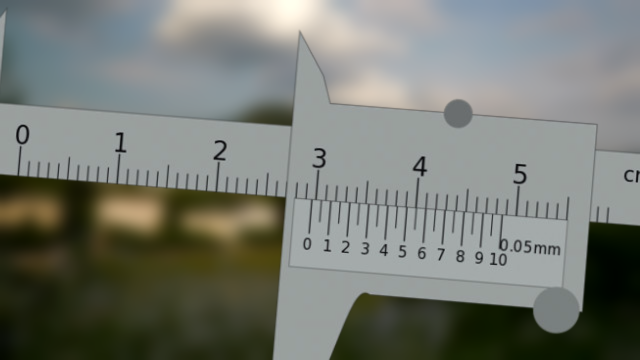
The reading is 29.6 (mm)
